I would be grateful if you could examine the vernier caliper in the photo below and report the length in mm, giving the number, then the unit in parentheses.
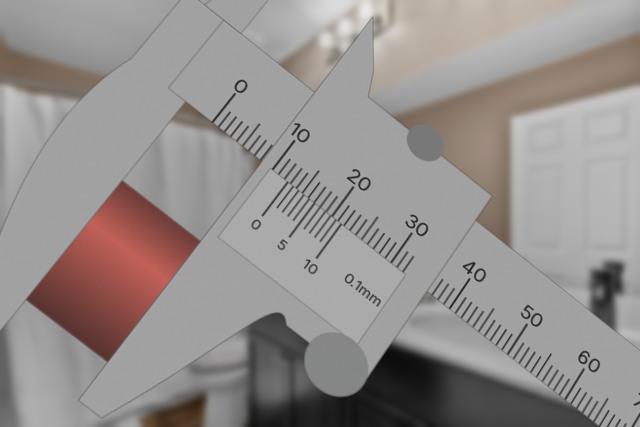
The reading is 12.6 (mm)
